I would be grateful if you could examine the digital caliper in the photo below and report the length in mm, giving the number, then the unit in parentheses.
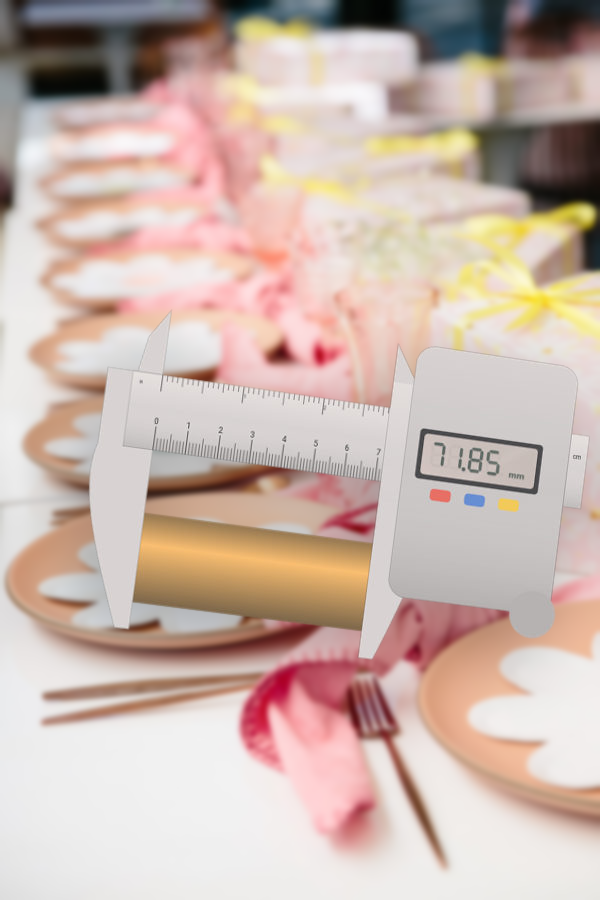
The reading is 71.85 (mm)
